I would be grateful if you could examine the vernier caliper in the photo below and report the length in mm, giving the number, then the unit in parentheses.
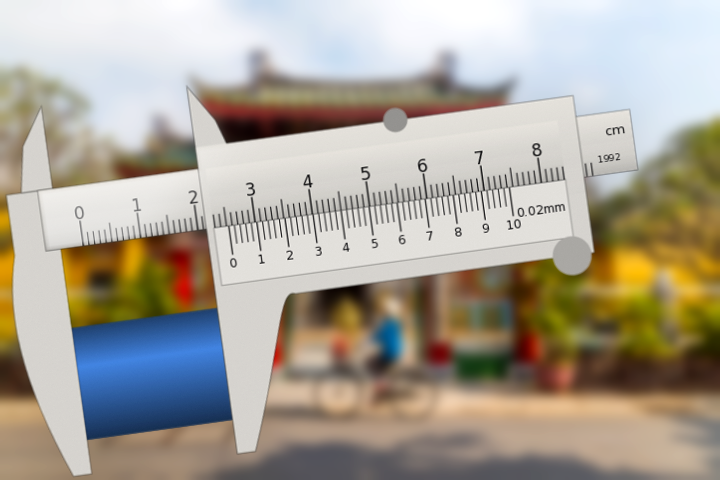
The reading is 25.4 (mm)
